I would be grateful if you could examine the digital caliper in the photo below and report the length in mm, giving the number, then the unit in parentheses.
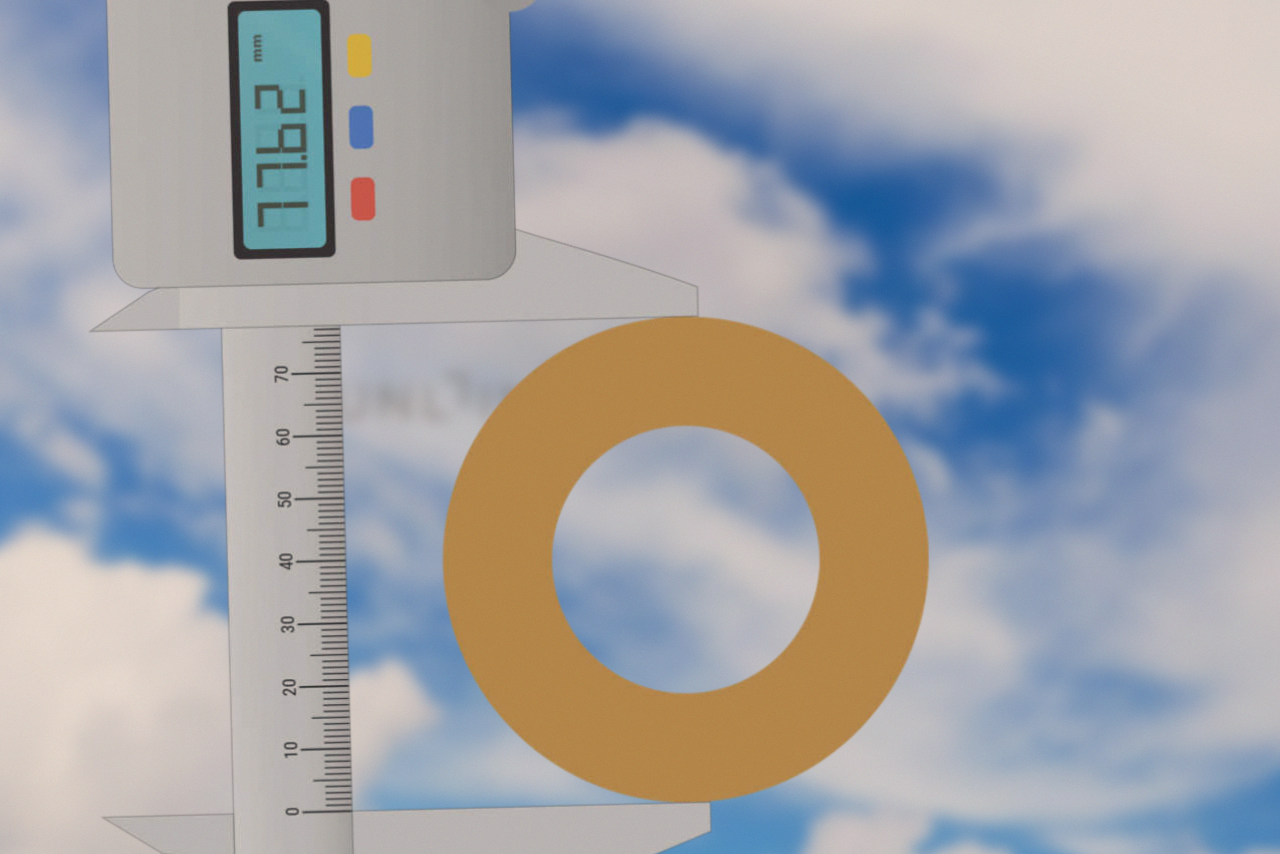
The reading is 77.62 (mm)
